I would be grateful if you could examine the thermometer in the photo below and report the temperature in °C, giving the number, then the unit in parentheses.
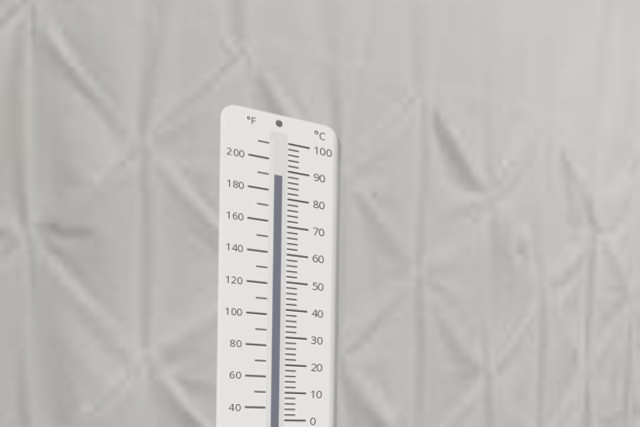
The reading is 88 (°C)
